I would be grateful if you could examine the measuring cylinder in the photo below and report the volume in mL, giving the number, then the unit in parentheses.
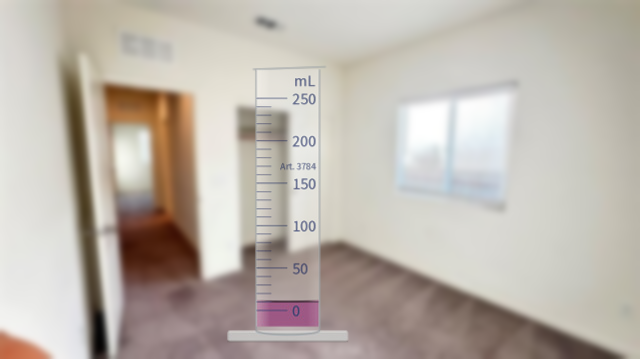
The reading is 10 (mL)
